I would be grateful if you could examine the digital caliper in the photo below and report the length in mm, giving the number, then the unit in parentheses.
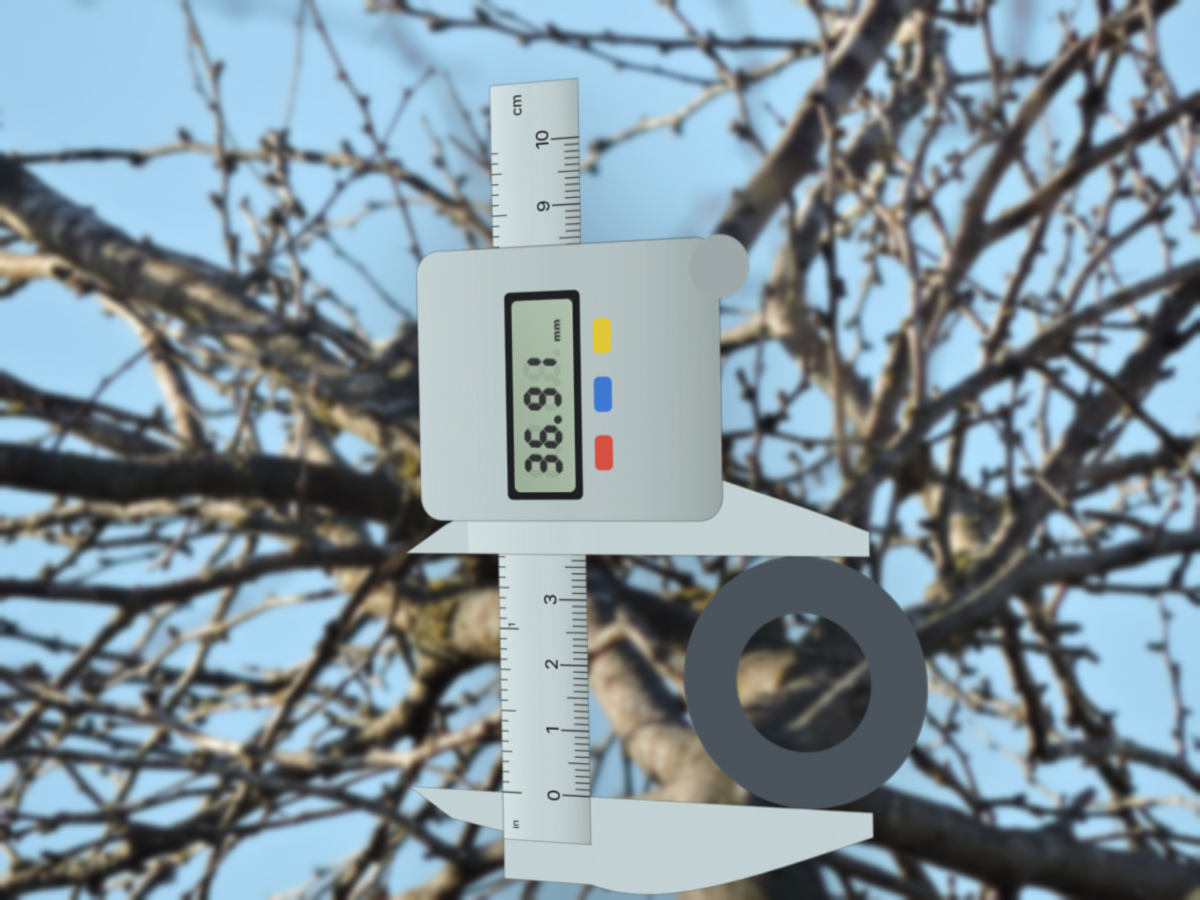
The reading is 36.91 (mm)
